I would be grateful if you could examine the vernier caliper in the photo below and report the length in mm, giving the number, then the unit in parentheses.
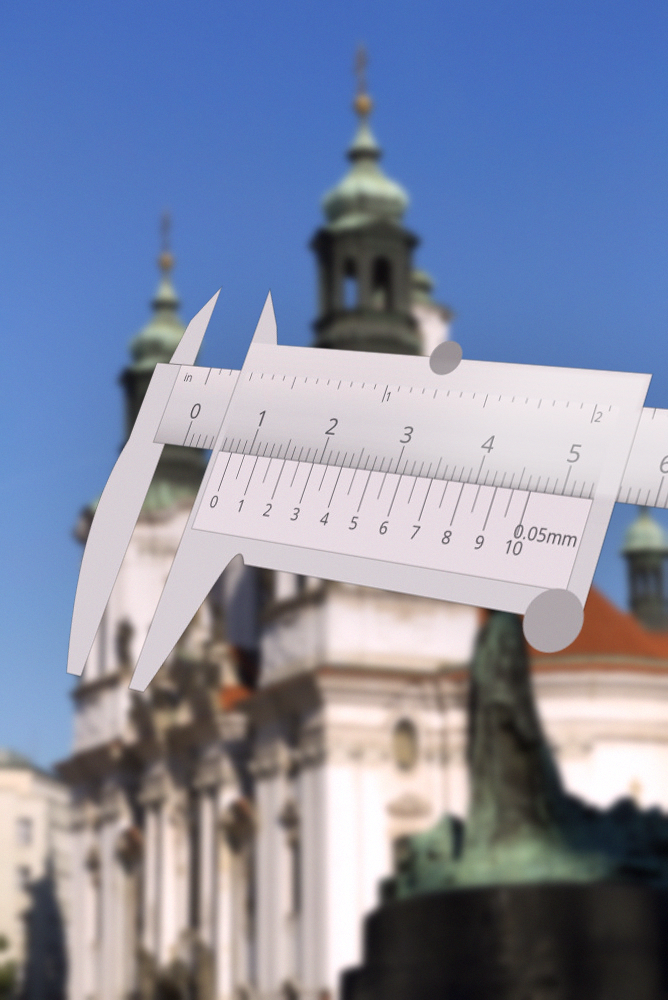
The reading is 7.4 (mm)
